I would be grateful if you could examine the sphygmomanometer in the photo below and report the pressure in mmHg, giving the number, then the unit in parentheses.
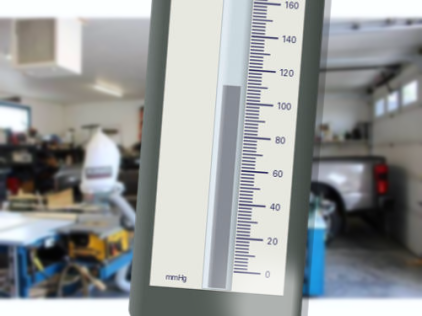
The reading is 110 (mmHg)
